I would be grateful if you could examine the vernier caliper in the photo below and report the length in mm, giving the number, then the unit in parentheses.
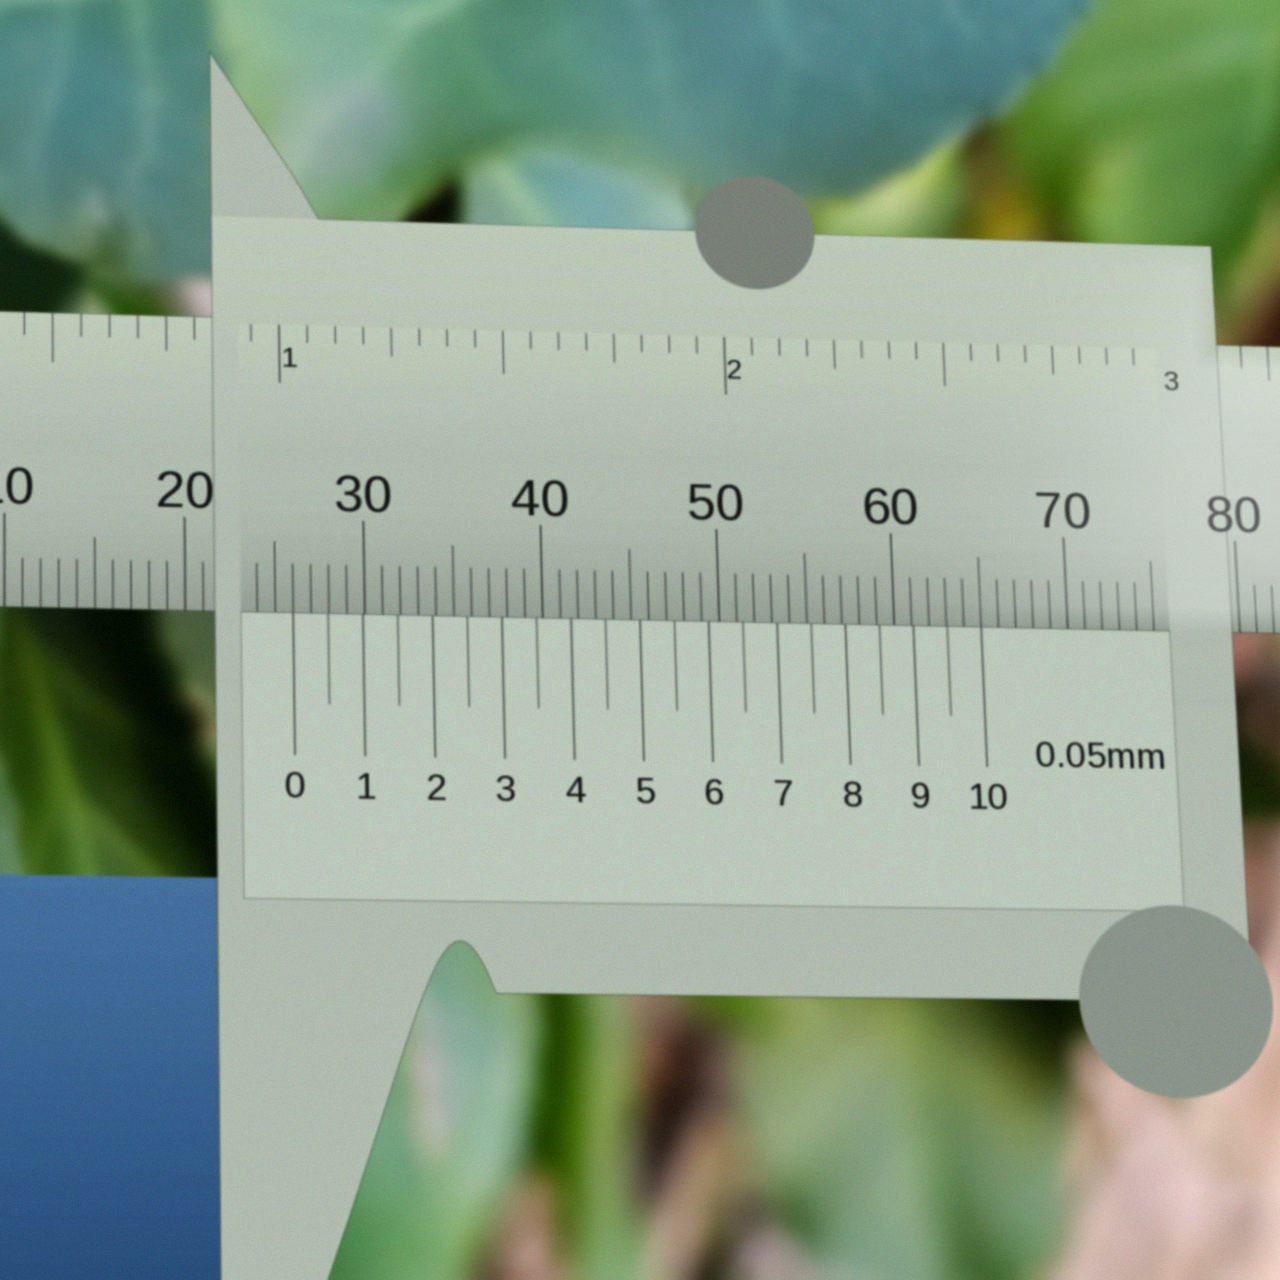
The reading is 26.0 (mm)
